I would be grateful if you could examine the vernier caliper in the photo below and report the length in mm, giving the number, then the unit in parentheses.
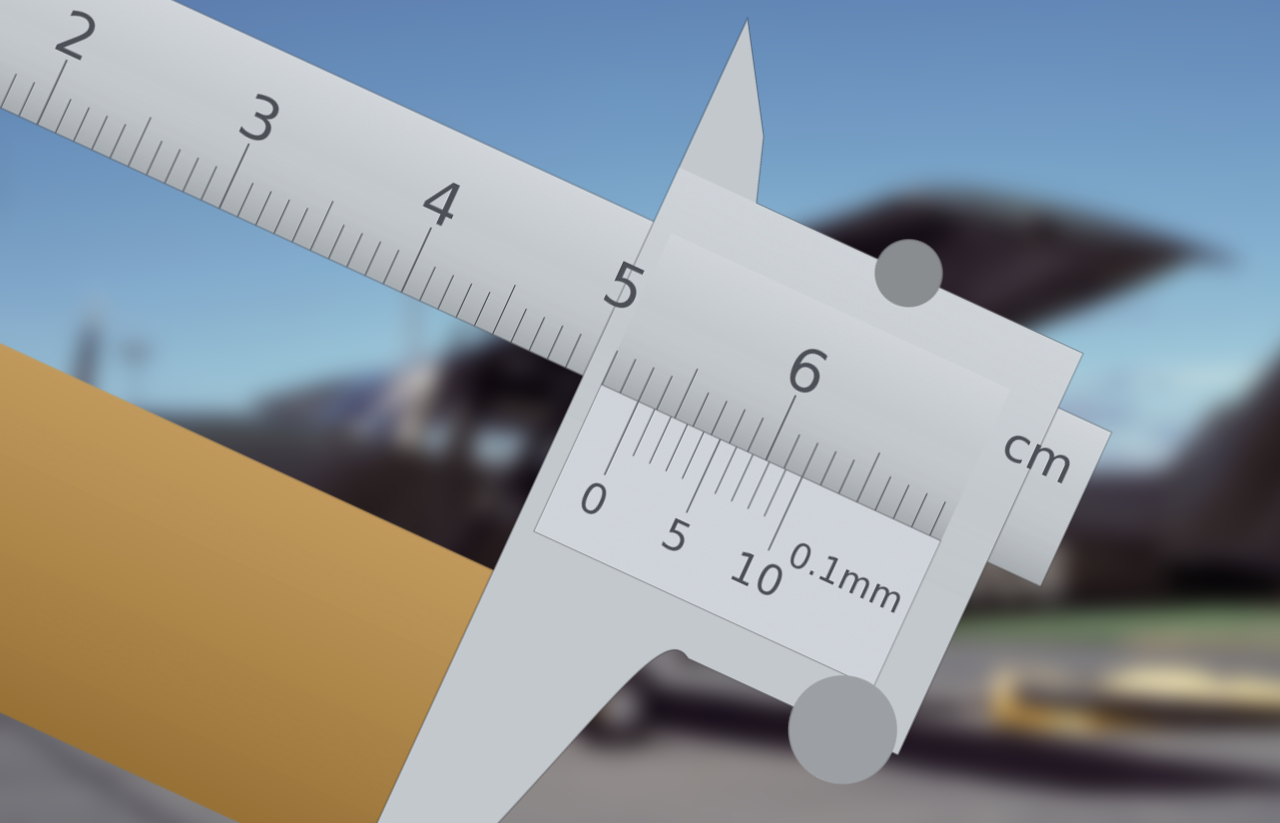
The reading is 53.0 (mm)
